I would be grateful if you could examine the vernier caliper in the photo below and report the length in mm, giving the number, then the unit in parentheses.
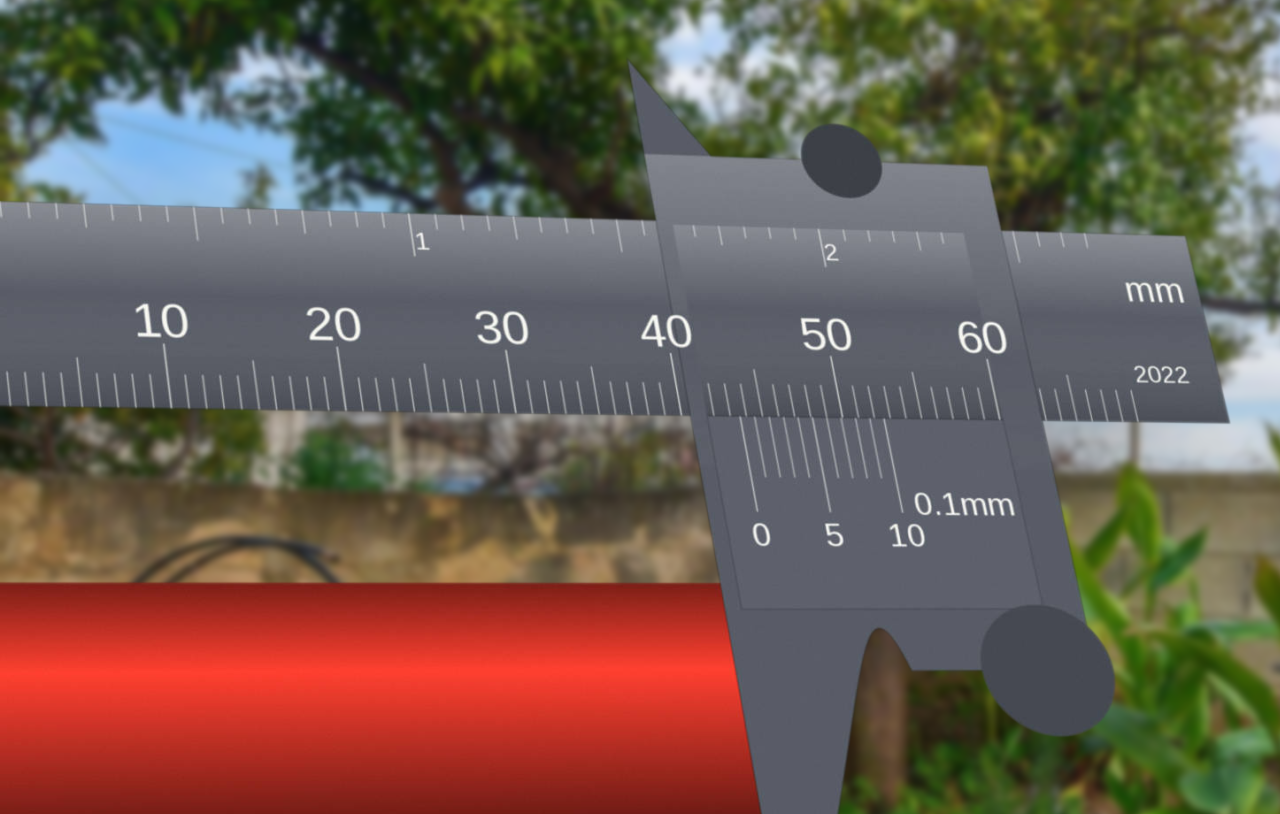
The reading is 43.6 (mm)
